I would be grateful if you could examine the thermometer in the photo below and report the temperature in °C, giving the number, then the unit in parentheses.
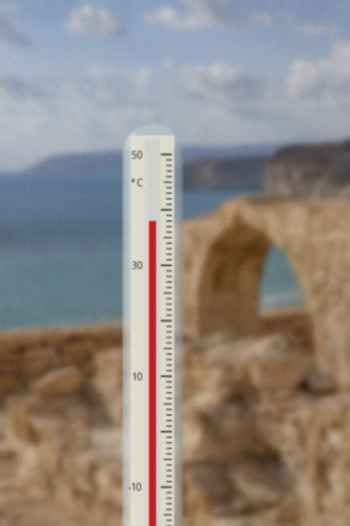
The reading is 38 (°C)
